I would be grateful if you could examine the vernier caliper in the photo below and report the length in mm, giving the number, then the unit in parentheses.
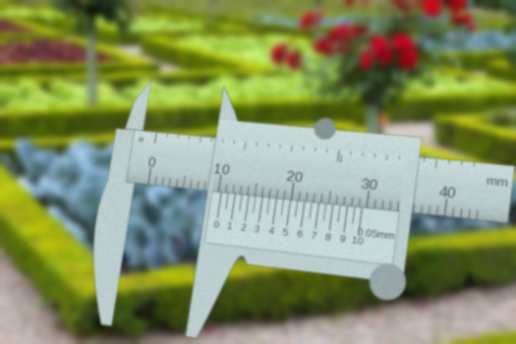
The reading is 10.4 (mm)
